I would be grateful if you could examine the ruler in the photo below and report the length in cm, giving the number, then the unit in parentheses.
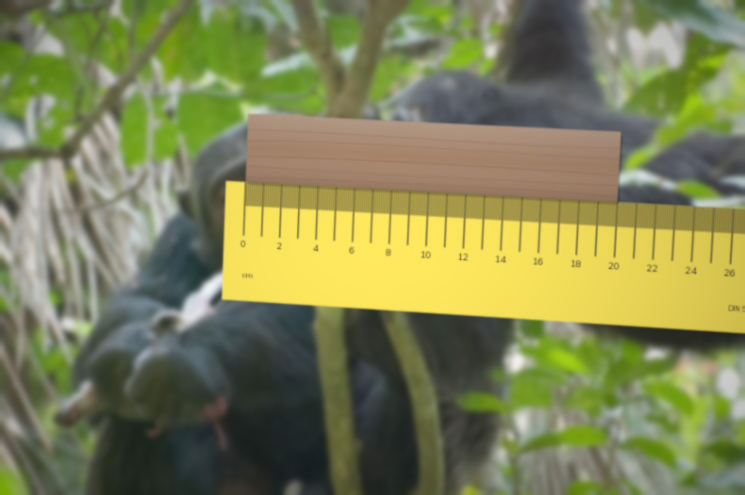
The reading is 20 (cm)
